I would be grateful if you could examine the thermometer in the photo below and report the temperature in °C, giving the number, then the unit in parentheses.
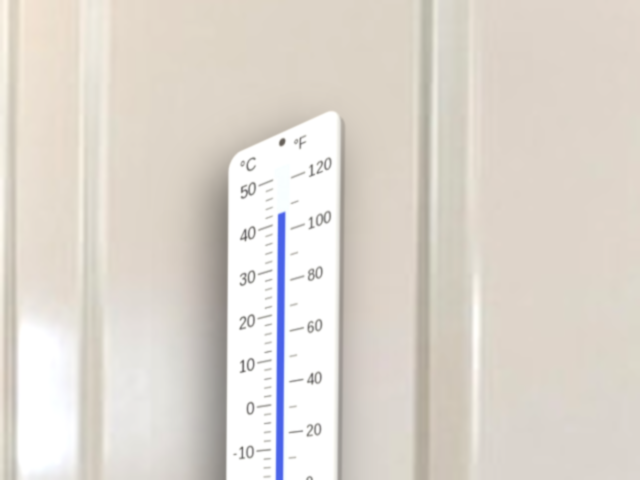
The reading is 42 (°C)
